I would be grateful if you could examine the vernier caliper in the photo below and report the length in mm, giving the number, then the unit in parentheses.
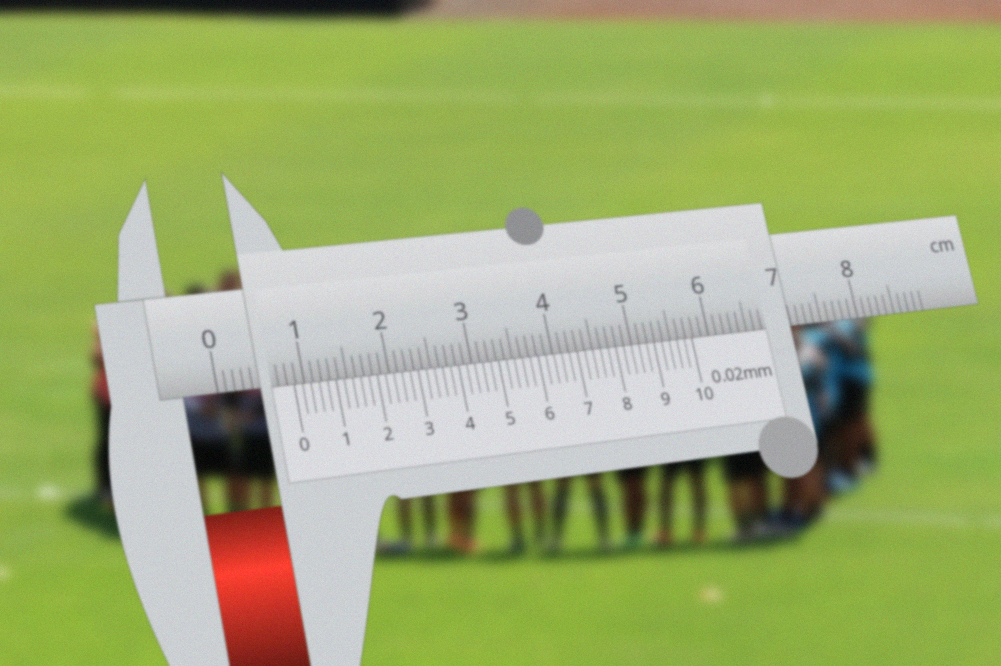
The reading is 8.8 (mm)
